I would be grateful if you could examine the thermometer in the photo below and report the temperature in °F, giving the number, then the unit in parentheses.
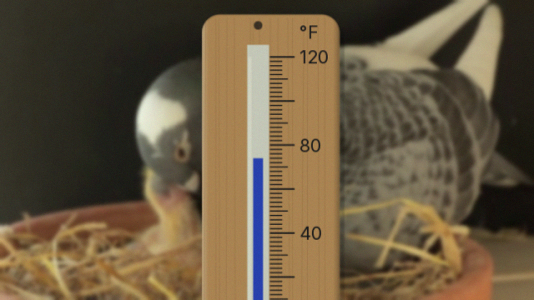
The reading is 74 (°F)
